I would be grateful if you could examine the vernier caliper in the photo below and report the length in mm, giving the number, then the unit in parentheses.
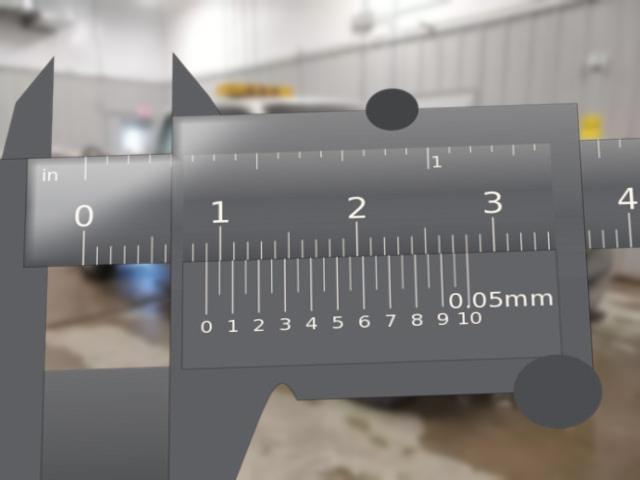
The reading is 9.0 (mm)
